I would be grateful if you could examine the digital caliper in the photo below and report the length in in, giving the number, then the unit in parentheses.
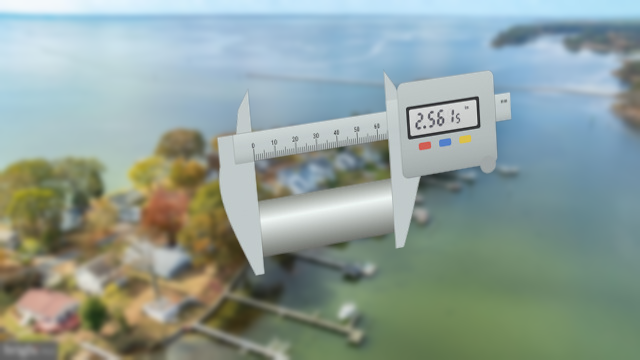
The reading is 2.5615 (in)
